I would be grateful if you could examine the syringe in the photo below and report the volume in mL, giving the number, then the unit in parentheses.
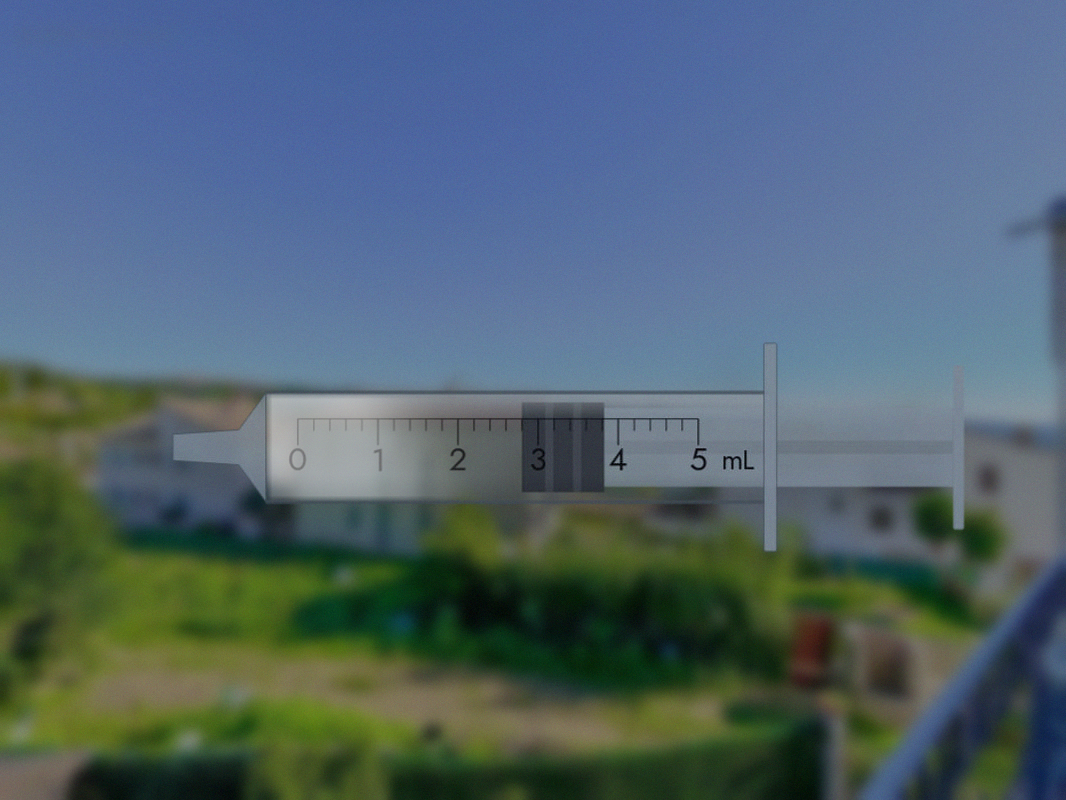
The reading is 2.8 (mL)
